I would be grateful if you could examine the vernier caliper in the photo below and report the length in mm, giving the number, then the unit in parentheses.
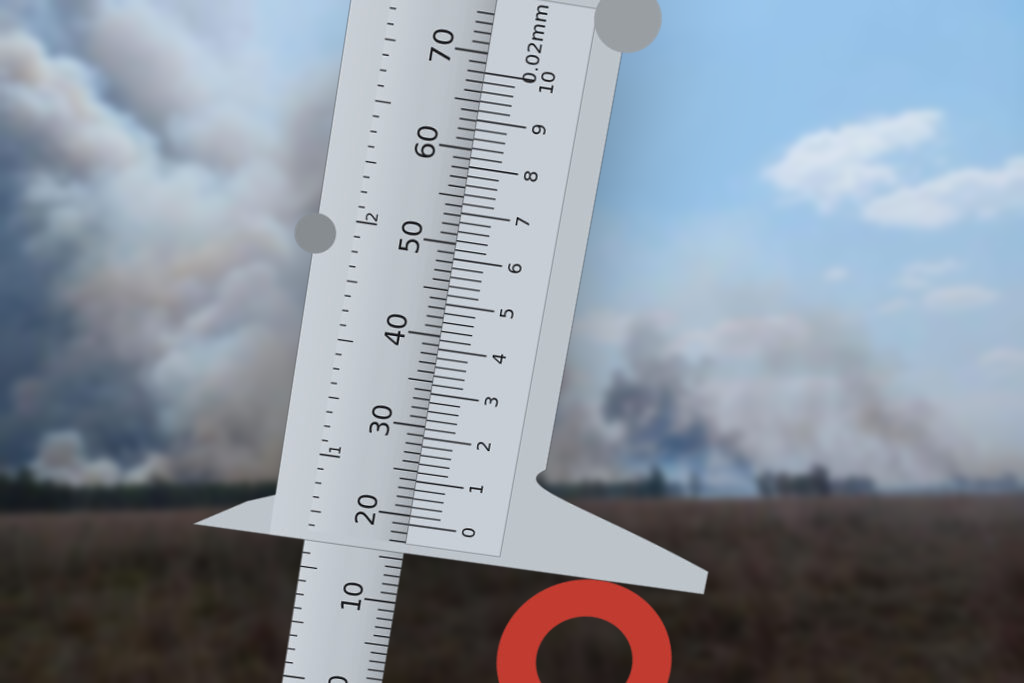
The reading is 19.0 (mm)
